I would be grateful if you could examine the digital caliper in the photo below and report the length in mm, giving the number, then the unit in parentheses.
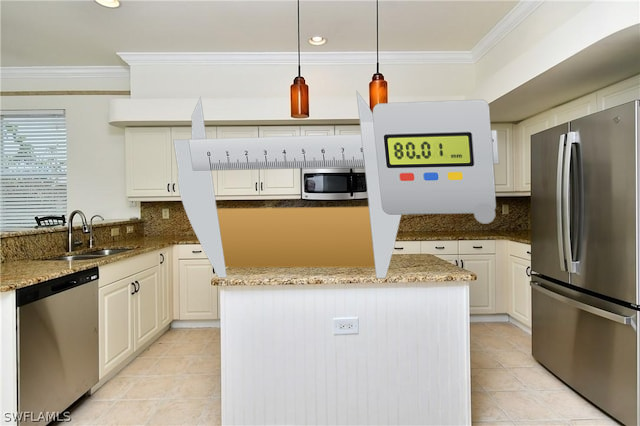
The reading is 80.01 (mm)
